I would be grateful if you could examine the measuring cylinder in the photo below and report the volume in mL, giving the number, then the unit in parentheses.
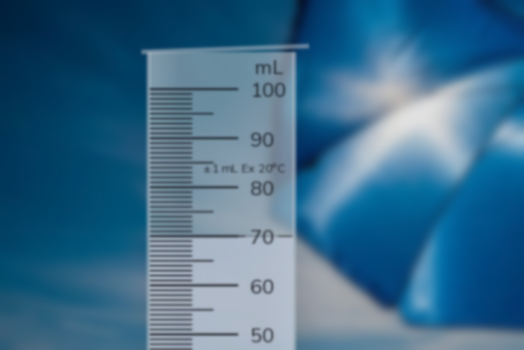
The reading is 70 (mL)
